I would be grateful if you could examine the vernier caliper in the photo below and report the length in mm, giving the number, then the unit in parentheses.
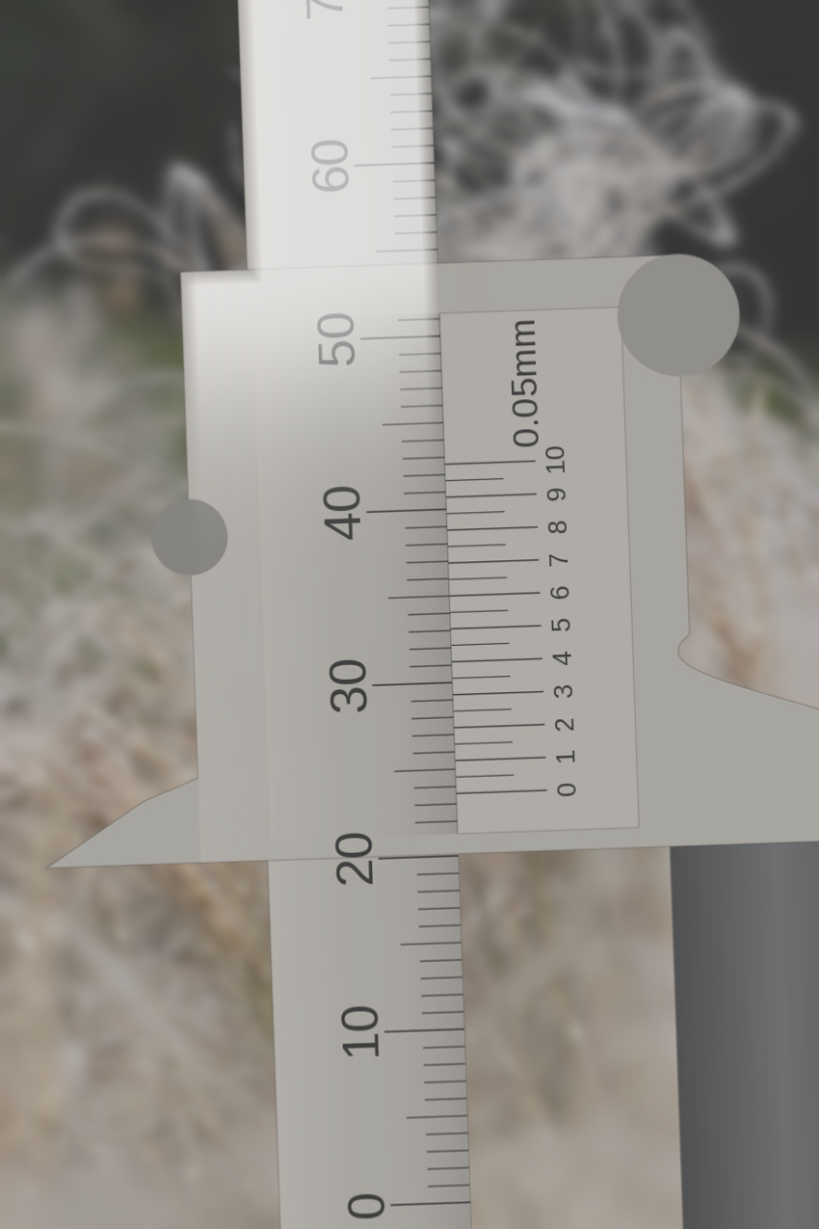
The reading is 23.6 (mm)
